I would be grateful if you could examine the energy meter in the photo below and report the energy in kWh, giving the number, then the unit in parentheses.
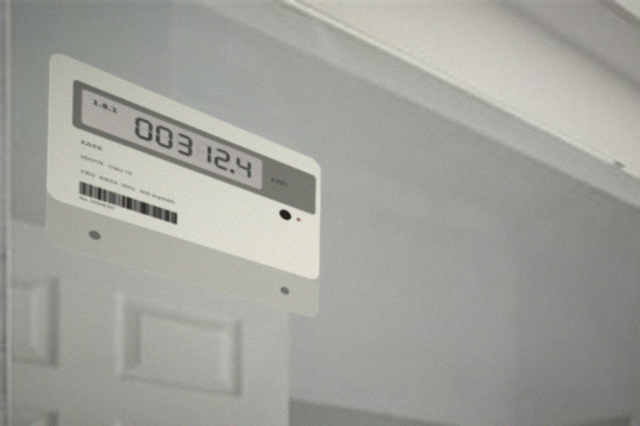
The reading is 312.4 (kWh)
